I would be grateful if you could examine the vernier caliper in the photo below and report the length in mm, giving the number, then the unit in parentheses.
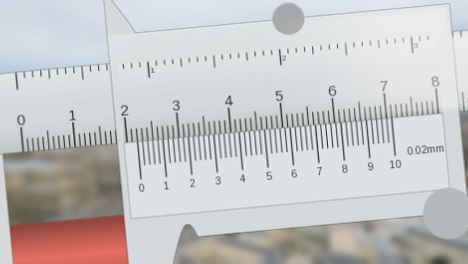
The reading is 22.0 (mm)
